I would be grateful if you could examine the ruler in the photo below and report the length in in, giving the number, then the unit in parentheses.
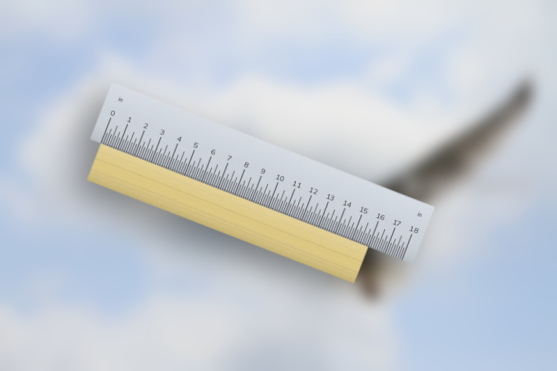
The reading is 16 (in)
